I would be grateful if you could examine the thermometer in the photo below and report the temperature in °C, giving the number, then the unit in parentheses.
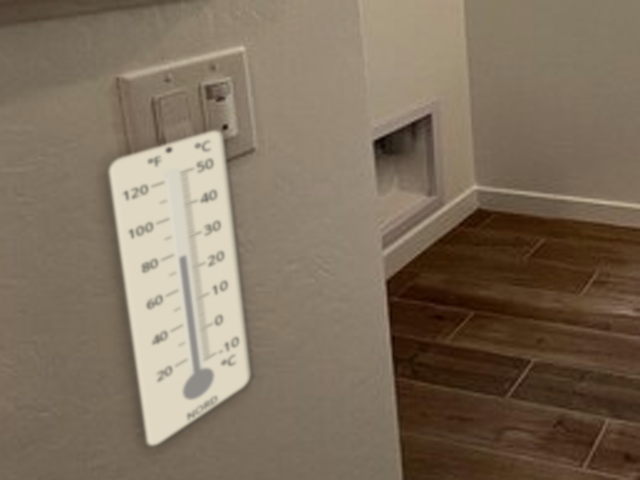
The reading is 25 (°C)
